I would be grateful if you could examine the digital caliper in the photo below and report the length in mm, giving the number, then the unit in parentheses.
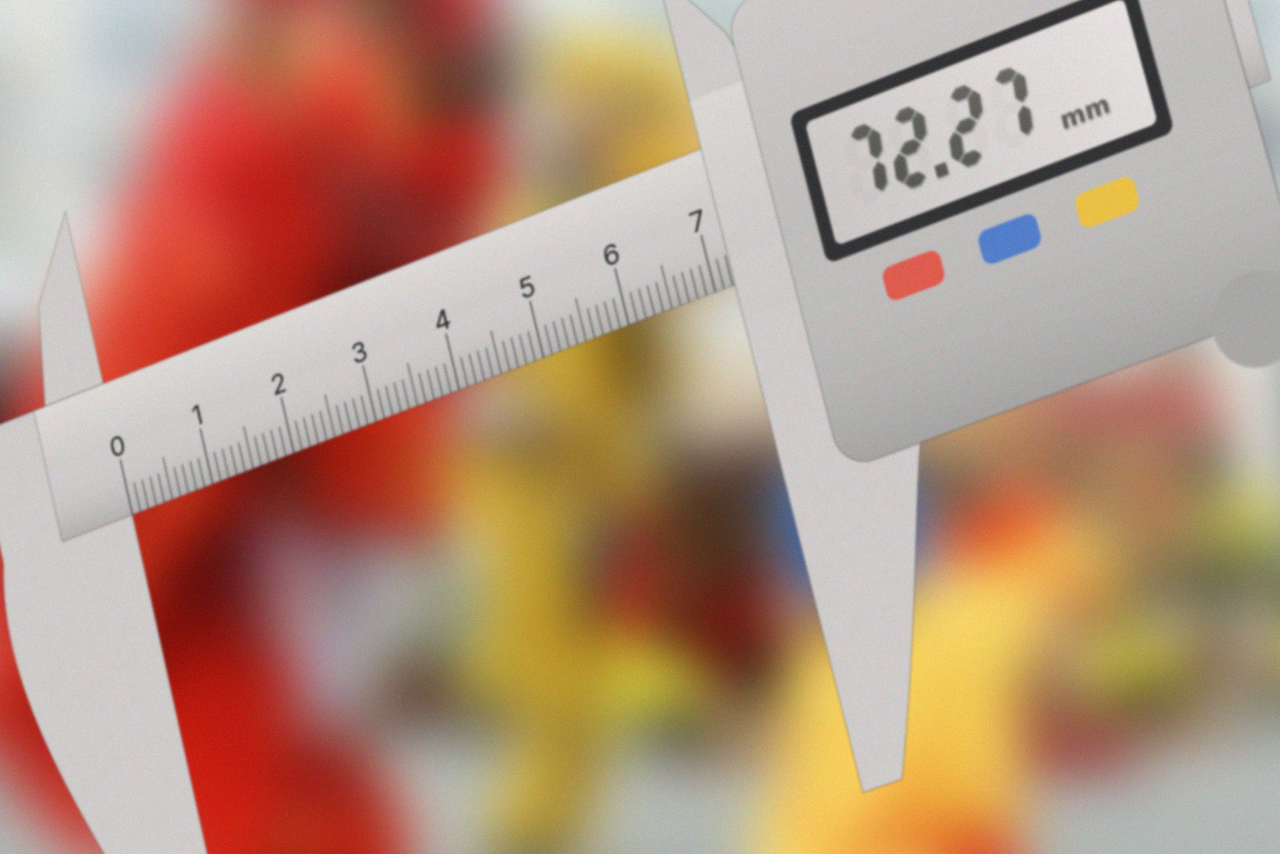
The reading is 72.27 (mm)
